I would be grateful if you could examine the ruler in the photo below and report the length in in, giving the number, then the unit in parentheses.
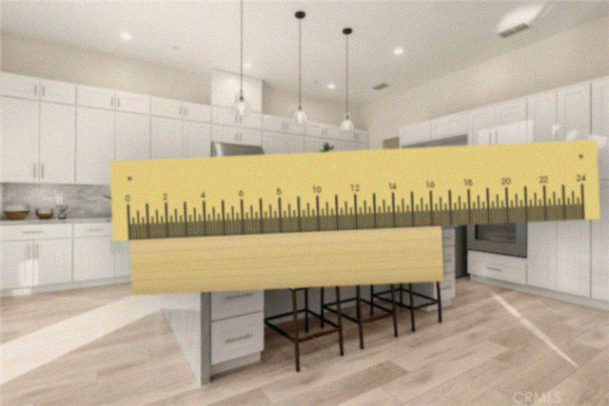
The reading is 16.5 (in)
